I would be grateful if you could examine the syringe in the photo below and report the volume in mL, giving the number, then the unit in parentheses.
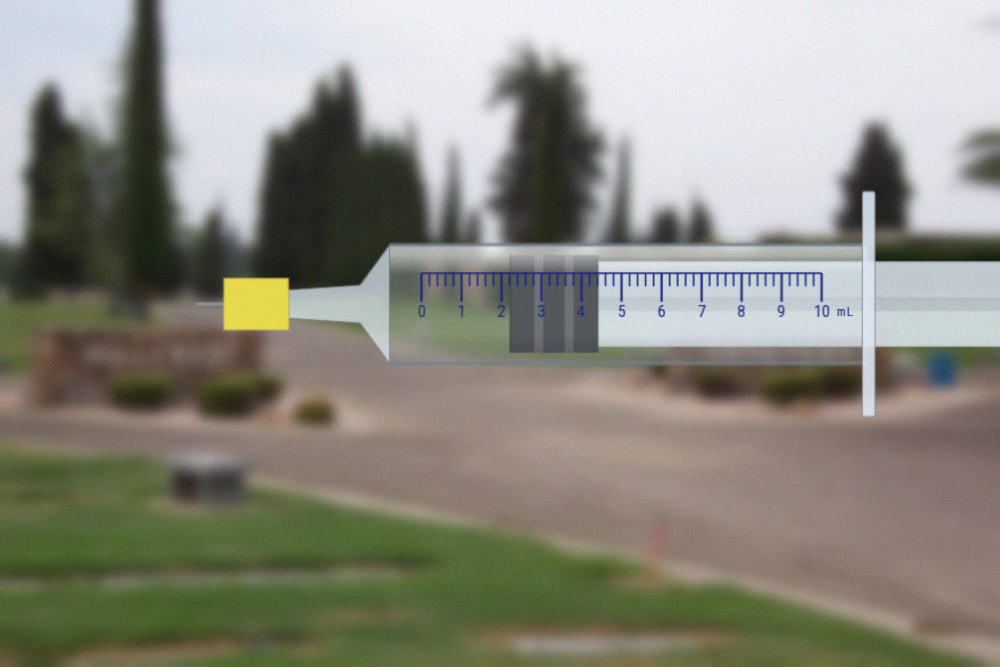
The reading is 2.2 (mL)
